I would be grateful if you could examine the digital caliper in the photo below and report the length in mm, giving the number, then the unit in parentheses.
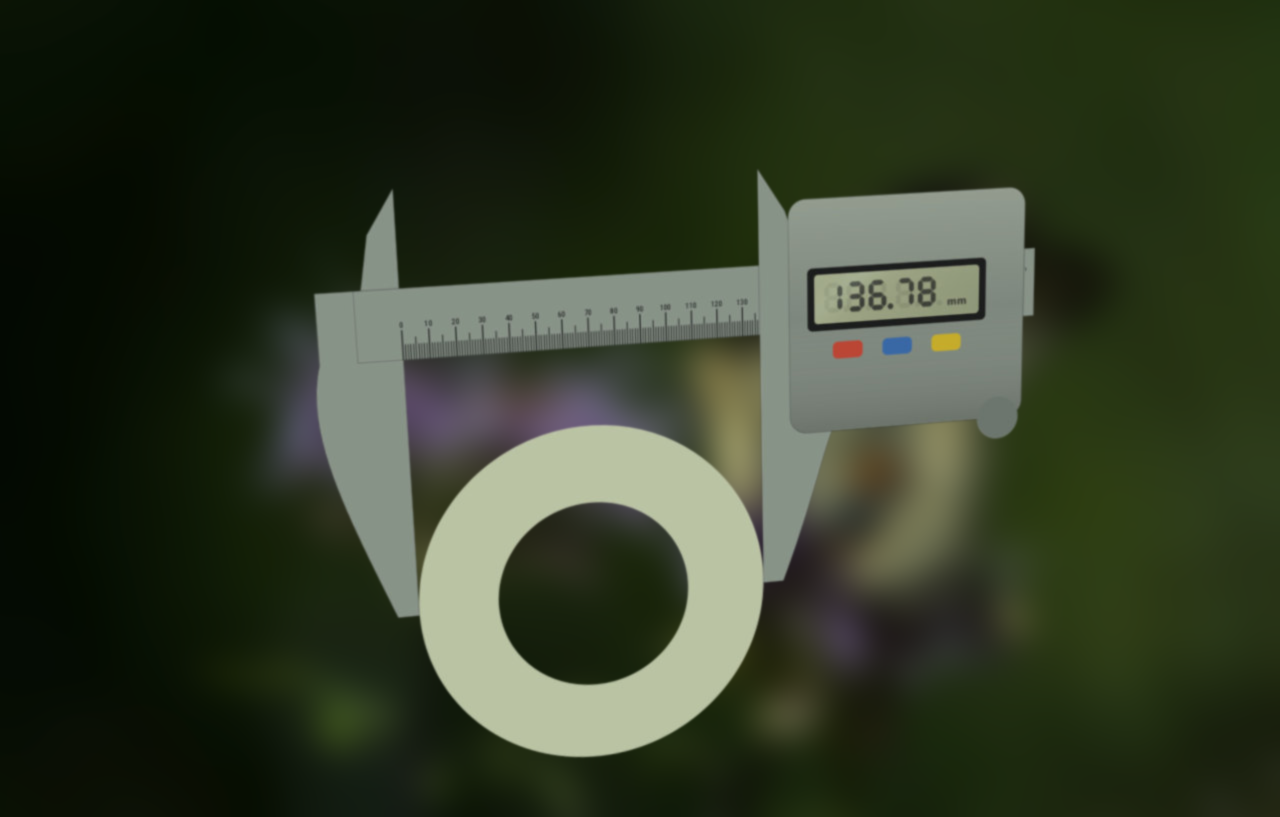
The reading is 136.78 (mm)
